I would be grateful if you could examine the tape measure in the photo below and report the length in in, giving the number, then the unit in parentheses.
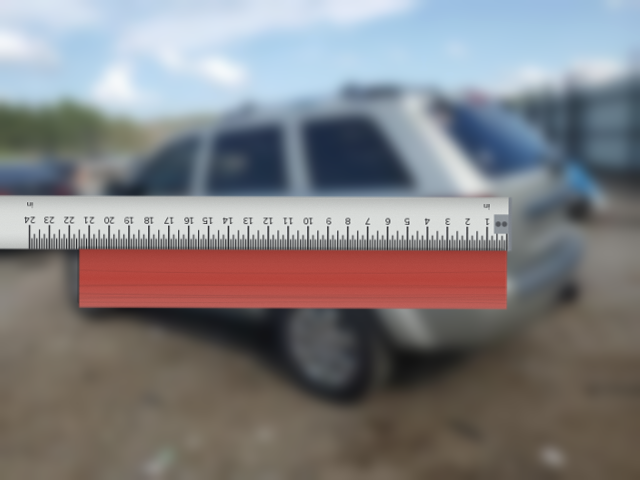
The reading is 21.5 (in)
